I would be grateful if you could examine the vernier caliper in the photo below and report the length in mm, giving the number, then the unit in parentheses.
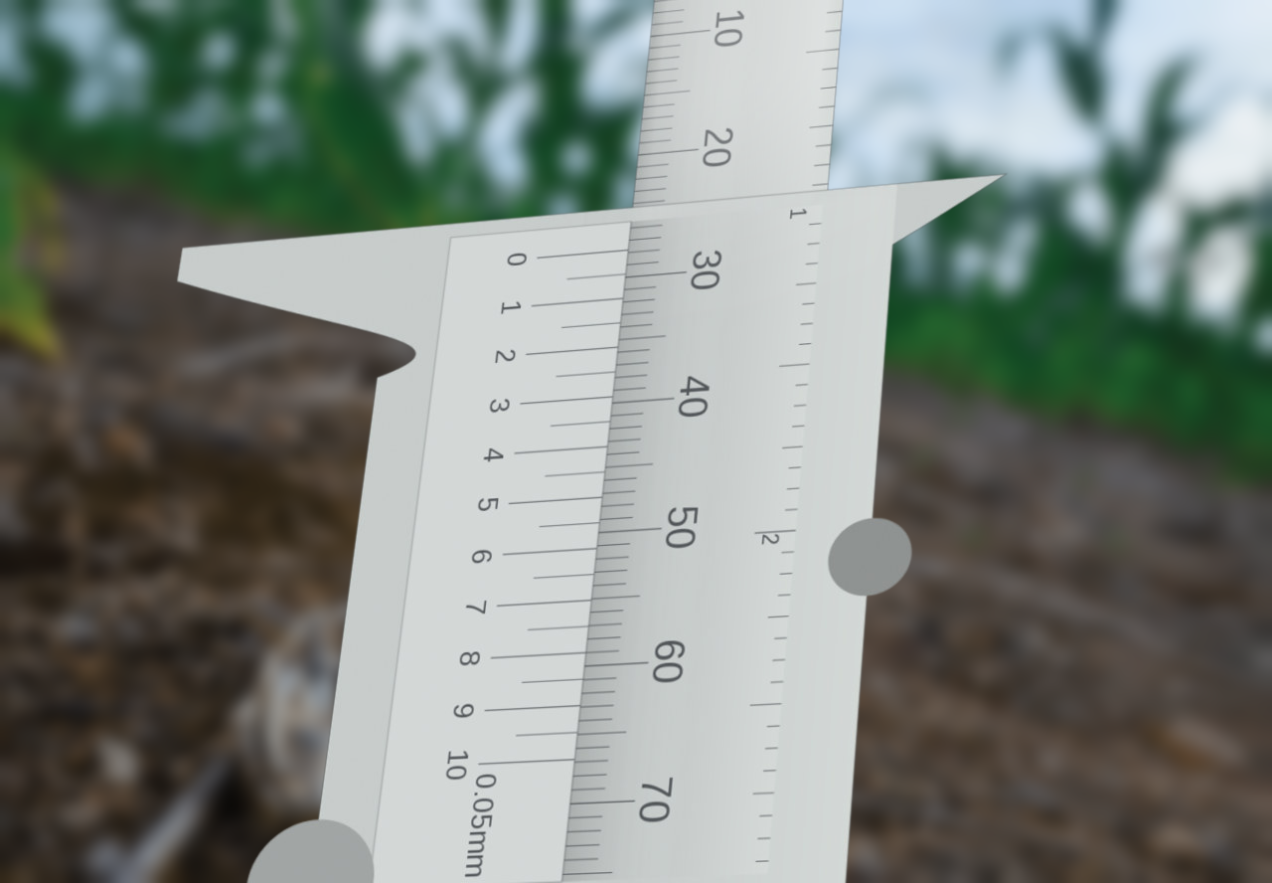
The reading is 27.8 (mm)
